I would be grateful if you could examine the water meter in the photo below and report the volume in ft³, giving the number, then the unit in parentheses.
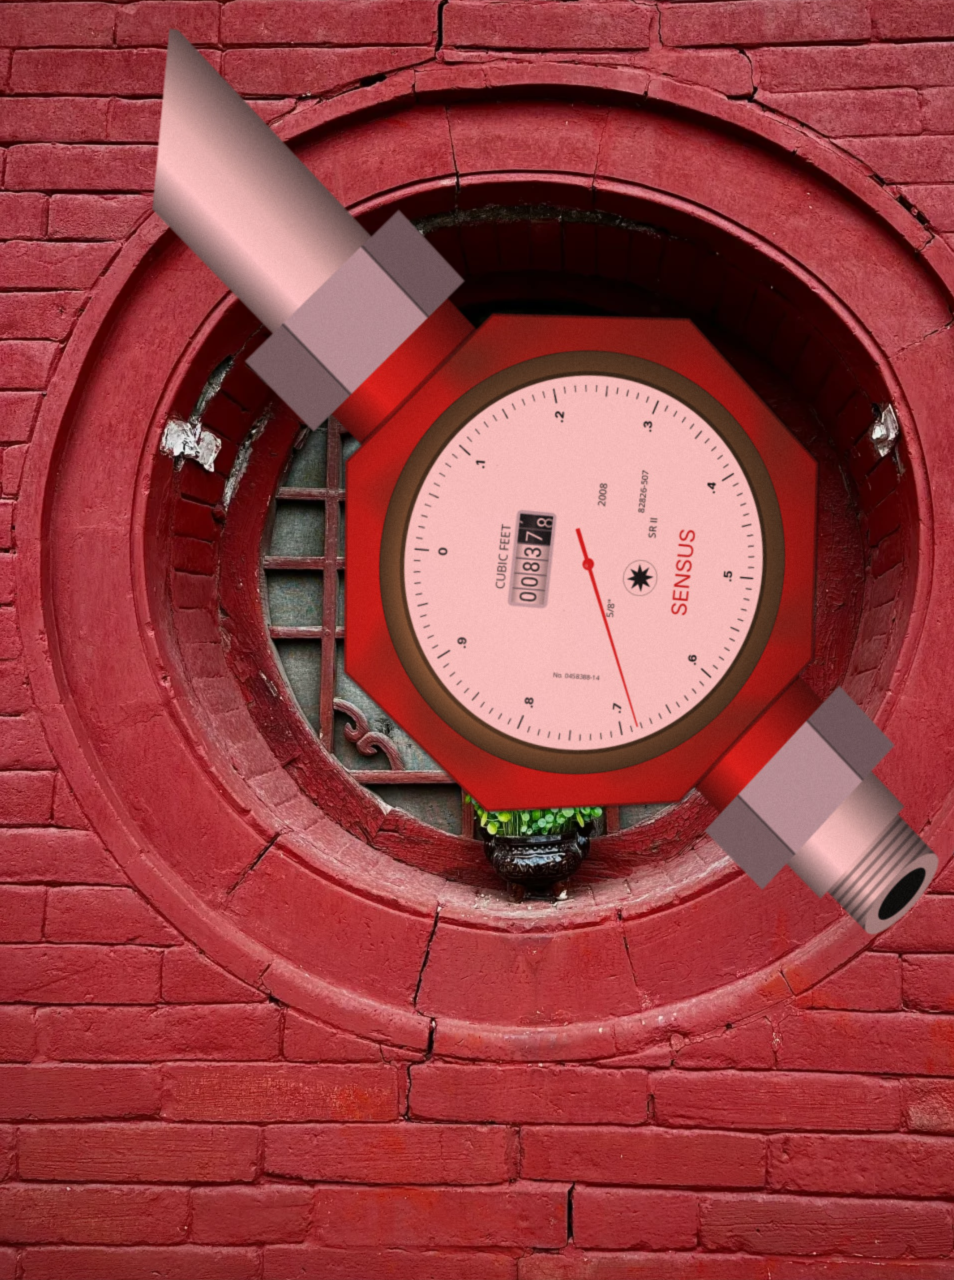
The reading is 8377.68 (ft³)
